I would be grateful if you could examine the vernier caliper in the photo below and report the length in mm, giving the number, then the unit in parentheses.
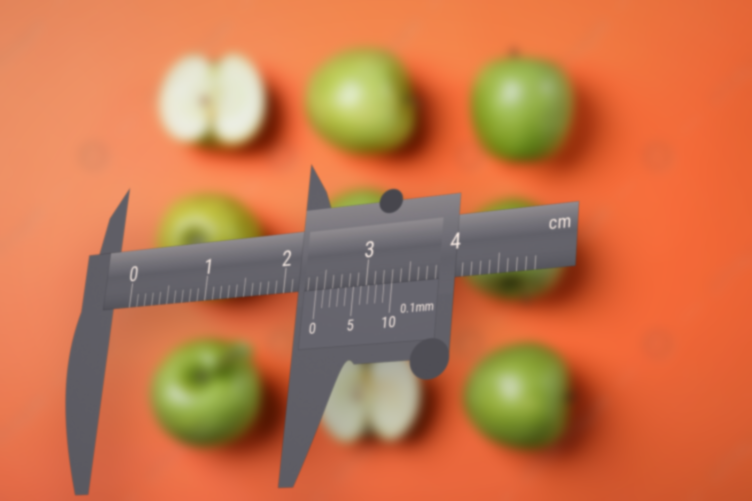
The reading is 24.0 (mm)
